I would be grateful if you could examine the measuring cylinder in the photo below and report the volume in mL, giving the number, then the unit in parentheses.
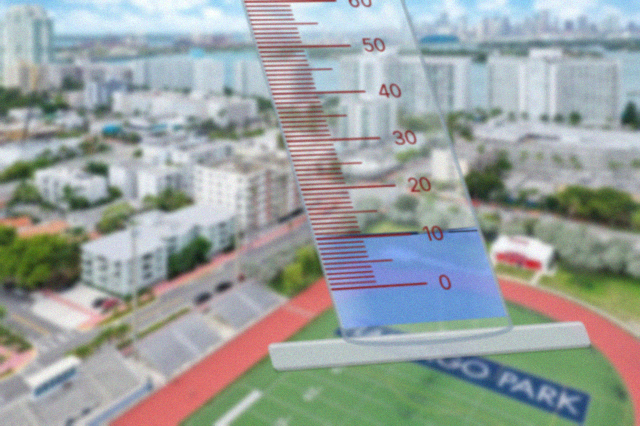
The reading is 10 (mL)
